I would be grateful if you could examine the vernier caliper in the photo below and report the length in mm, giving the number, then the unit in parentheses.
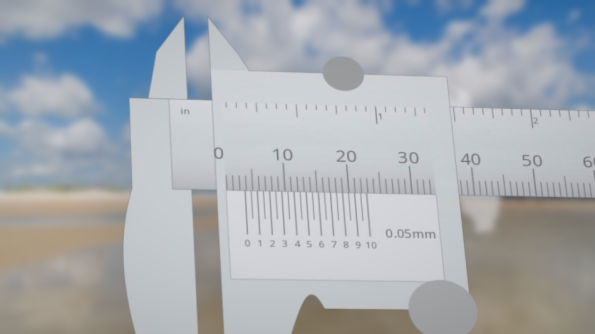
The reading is 3.8 (mm)
